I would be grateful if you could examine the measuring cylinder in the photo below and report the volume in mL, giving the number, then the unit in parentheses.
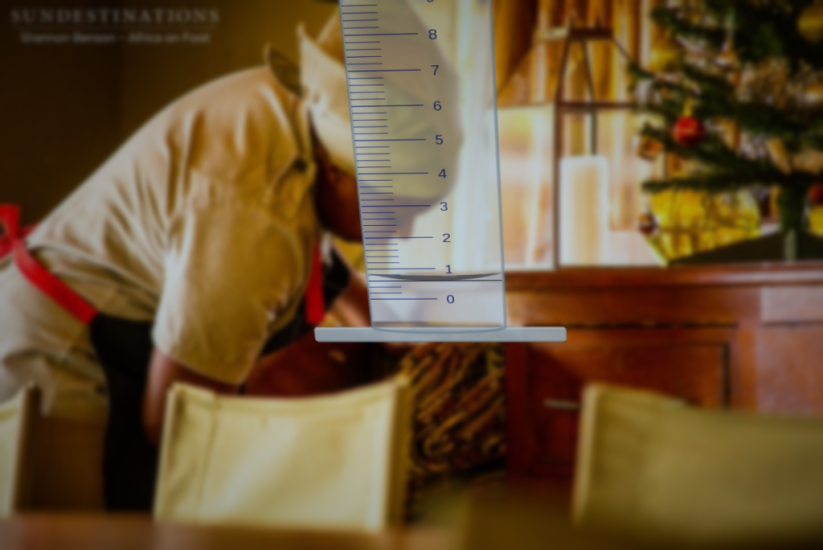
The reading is 0.6 (mL)
